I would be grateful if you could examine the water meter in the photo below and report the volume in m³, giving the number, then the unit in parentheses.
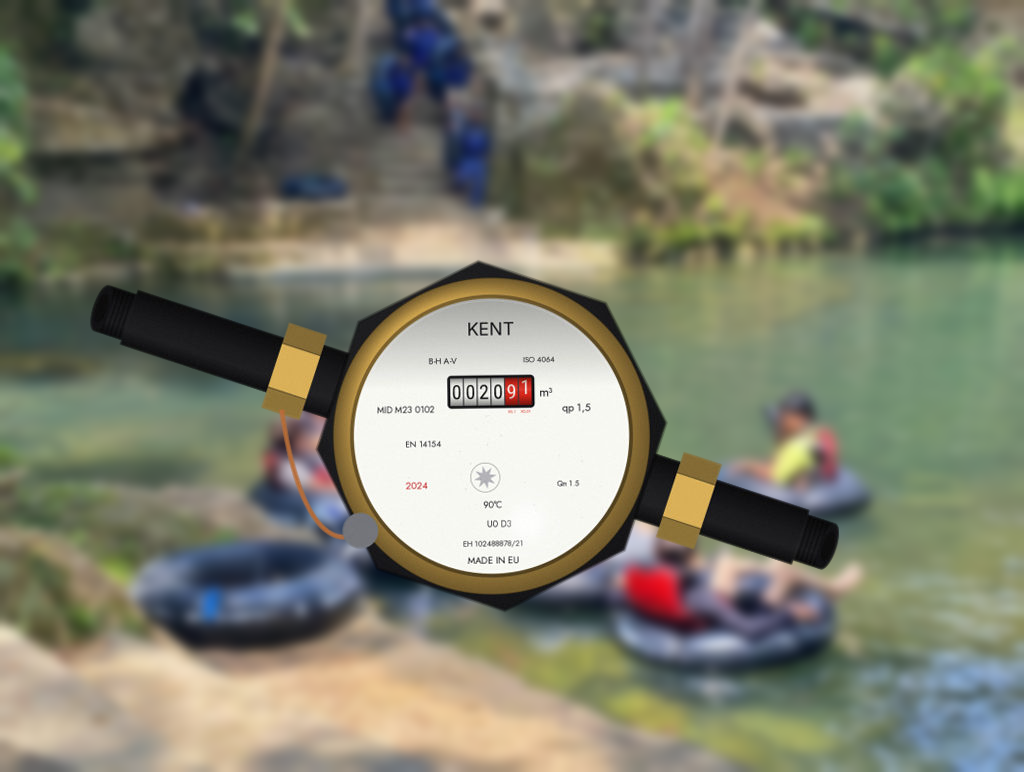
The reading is 20.91 (m³)
